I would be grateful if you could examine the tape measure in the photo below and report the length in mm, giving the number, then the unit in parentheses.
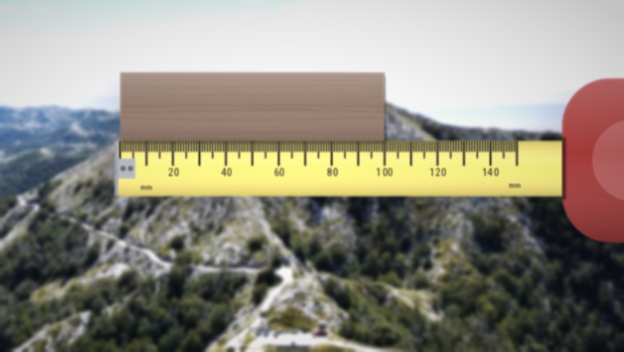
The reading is 100 (mm)
